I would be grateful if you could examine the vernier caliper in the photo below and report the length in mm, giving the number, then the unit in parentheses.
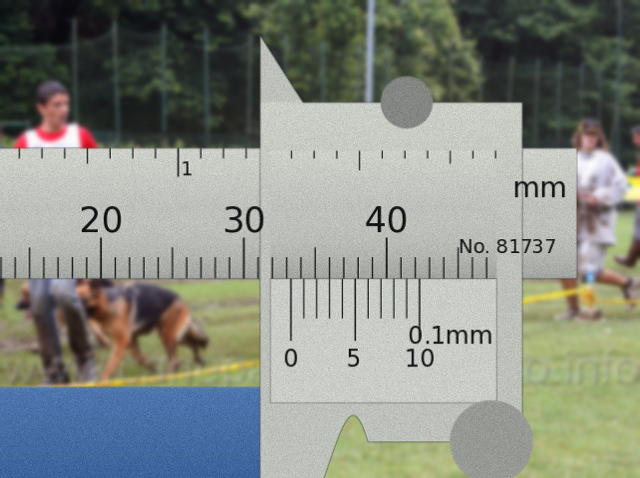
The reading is 33.3 (mm)
